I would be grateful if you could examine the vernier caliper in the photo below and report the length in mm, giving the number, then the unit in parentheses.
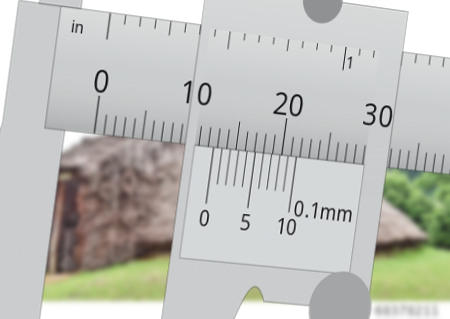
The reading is 12.6 (mm)
